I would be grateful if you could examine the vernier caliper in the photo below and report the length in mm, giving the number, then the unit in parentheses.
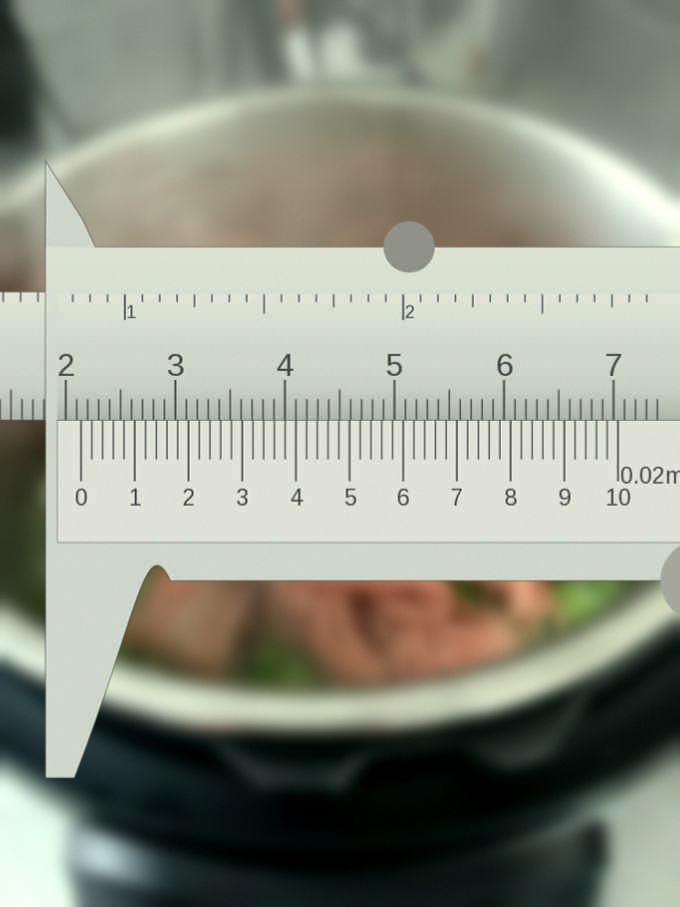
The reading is 21.4 (mm)
